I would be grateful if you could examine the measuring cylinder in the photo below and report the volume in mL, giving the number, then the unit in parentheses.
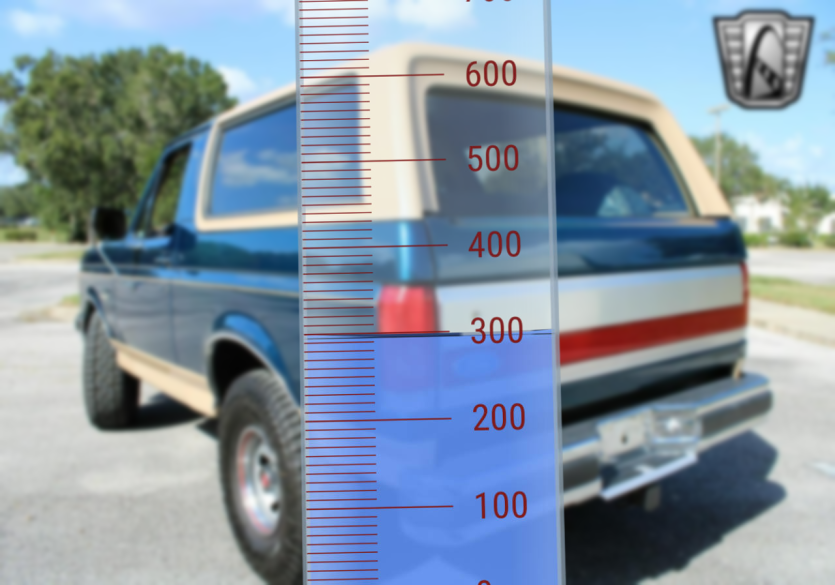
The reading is 295 (mL)
